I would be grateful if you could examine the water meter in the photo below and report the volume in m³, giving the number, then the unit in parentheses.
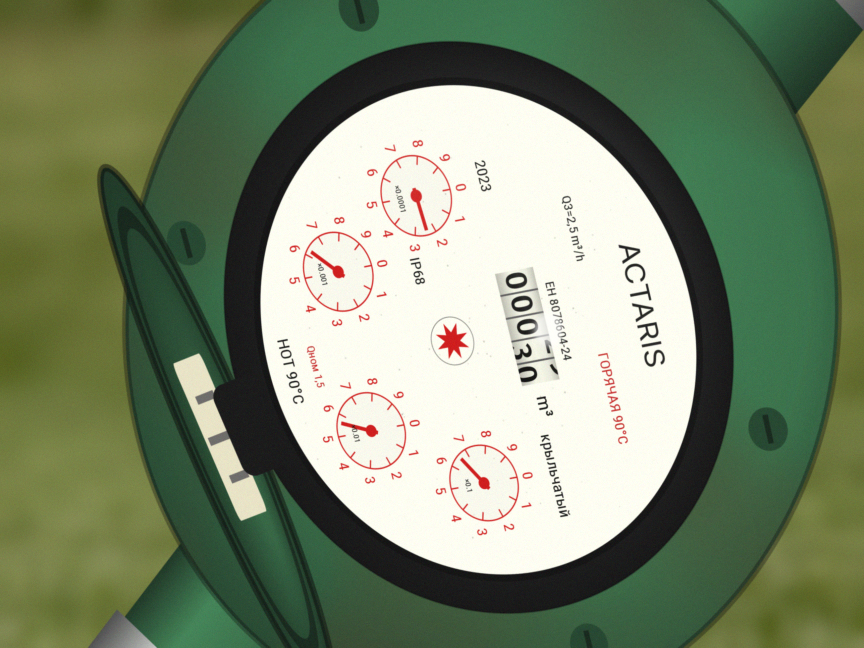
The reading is 29.6562 (m³)
